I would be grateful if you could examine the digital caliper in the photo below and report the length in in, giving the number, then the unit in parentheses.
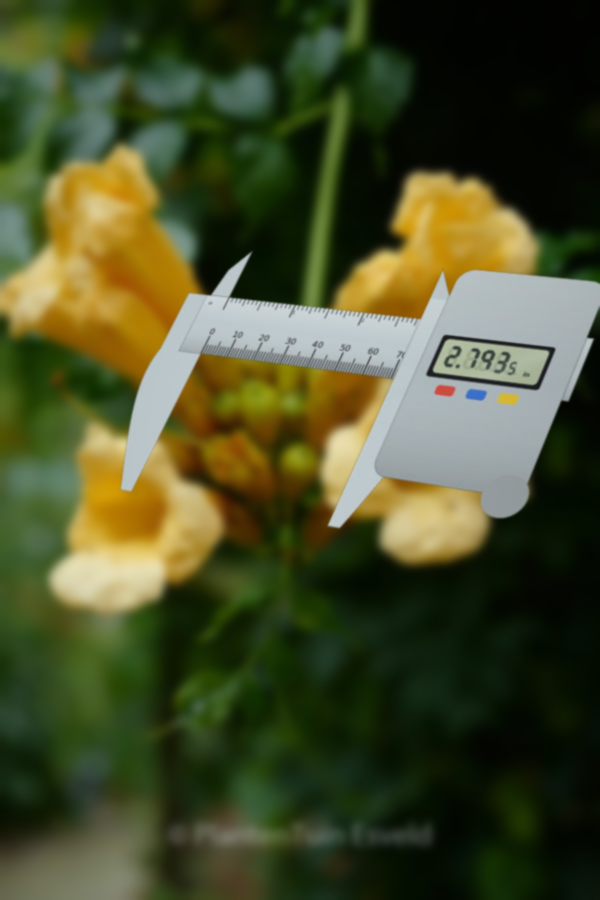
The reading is 2.7935 (in)
